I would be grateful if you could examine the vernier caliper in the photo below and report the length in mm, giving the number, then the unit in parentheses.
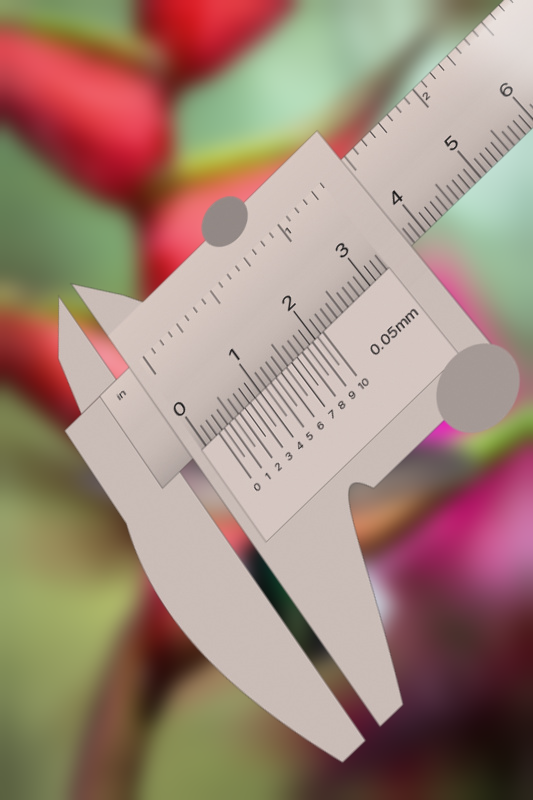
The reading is 2.4 (mm)
